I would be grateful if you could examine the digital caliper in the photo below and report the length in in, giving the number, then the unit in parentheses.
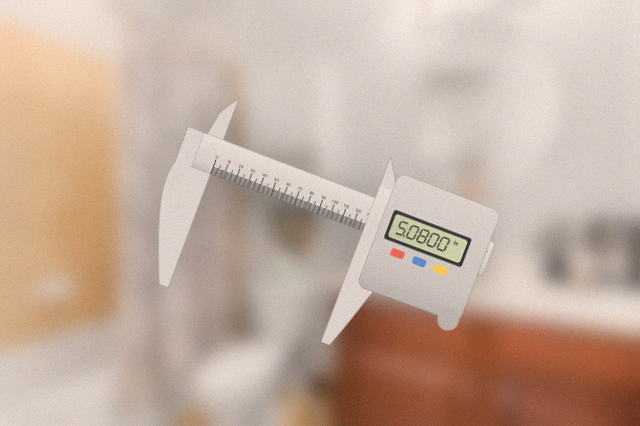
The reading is 5.0800 (in)
